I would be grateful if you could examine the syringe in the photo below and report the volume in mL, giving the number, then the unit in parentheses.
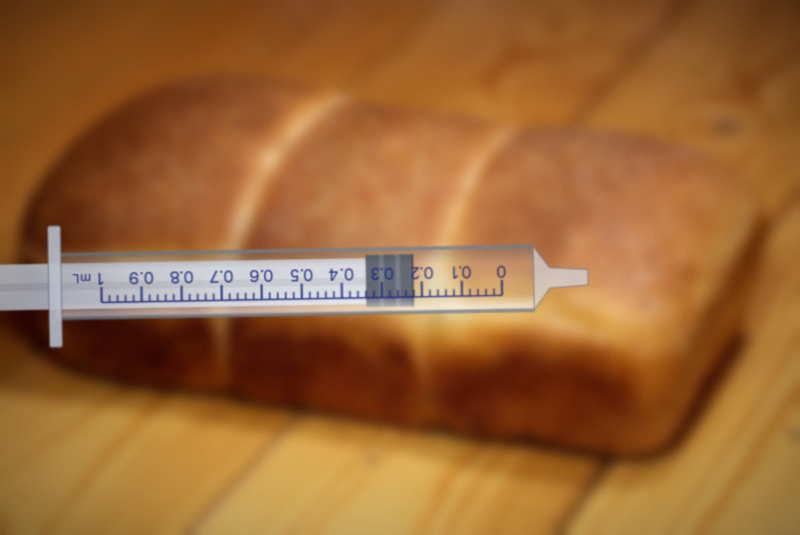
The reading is 0.22 (mL)
